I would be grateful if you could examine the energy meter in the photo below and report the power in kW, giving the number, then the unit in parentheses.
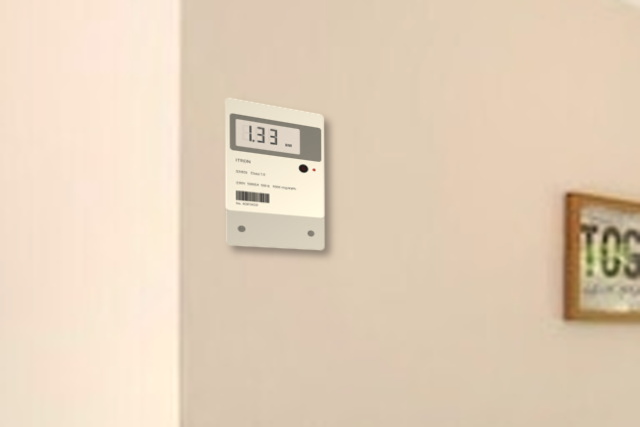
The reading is 1.33 (kW)
